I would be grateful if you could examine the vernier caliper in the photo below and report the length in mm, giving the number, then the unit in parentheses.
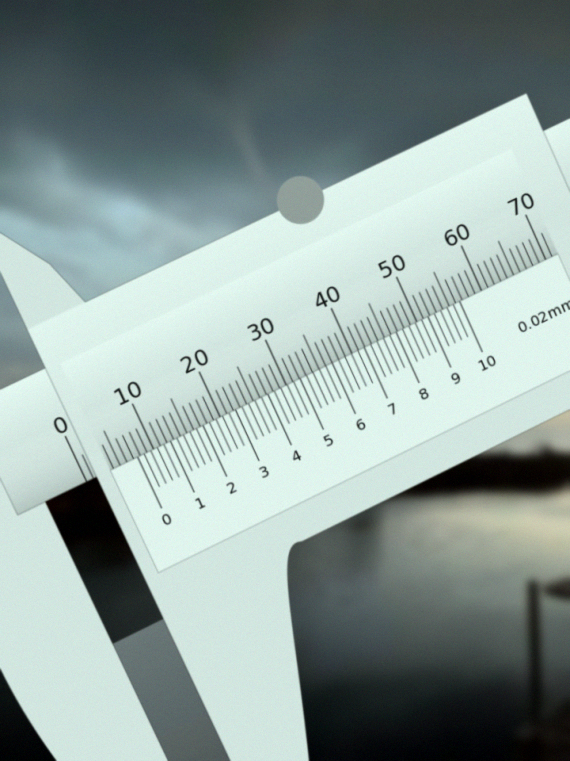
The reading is 7.6 (mm)
